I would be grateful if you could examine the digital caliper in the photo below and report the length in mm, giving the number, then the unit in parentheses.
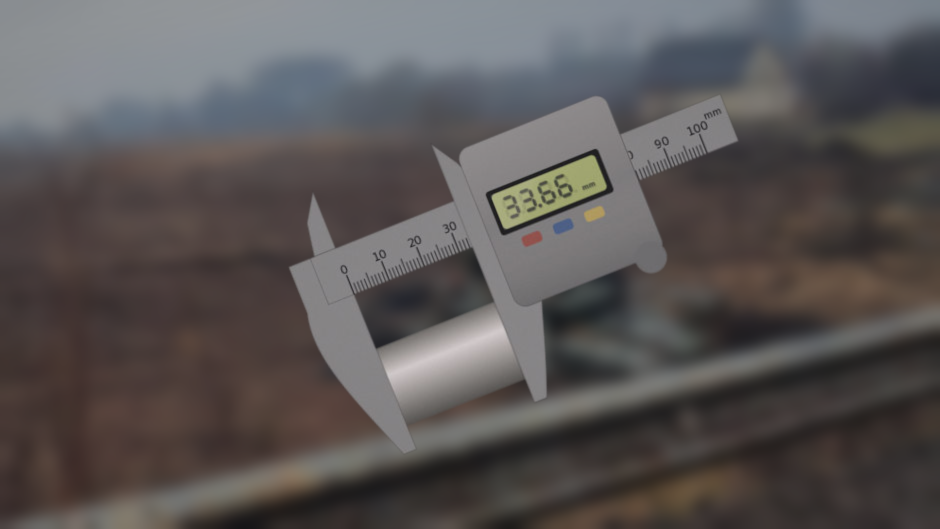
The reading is 33.66 (mm)
